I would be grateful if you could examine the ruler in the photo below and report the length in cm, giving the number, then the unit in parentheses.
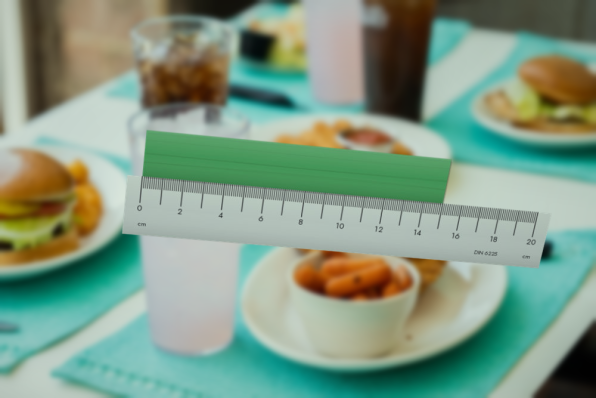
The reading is 15 (cm)
